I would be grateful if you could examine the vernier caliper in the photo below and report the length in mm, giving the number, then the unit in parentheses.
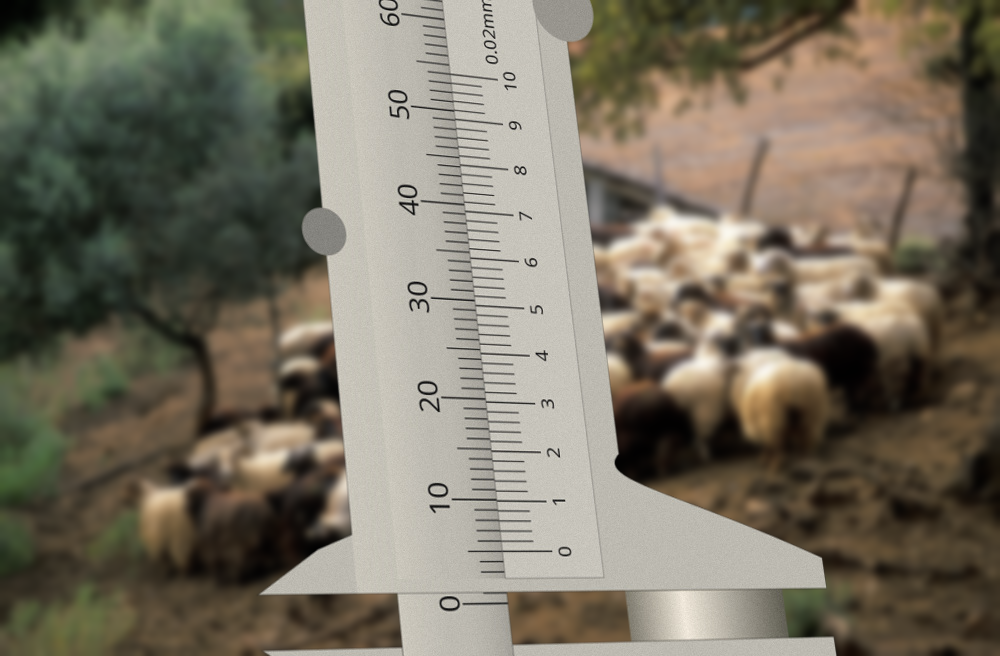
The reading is 5.0 (mm)
